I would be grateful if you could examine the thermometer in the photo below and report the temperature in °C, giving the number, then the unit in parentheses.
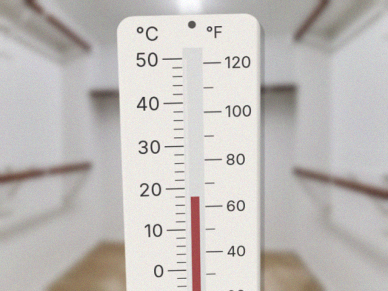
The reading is 18 (°C)
